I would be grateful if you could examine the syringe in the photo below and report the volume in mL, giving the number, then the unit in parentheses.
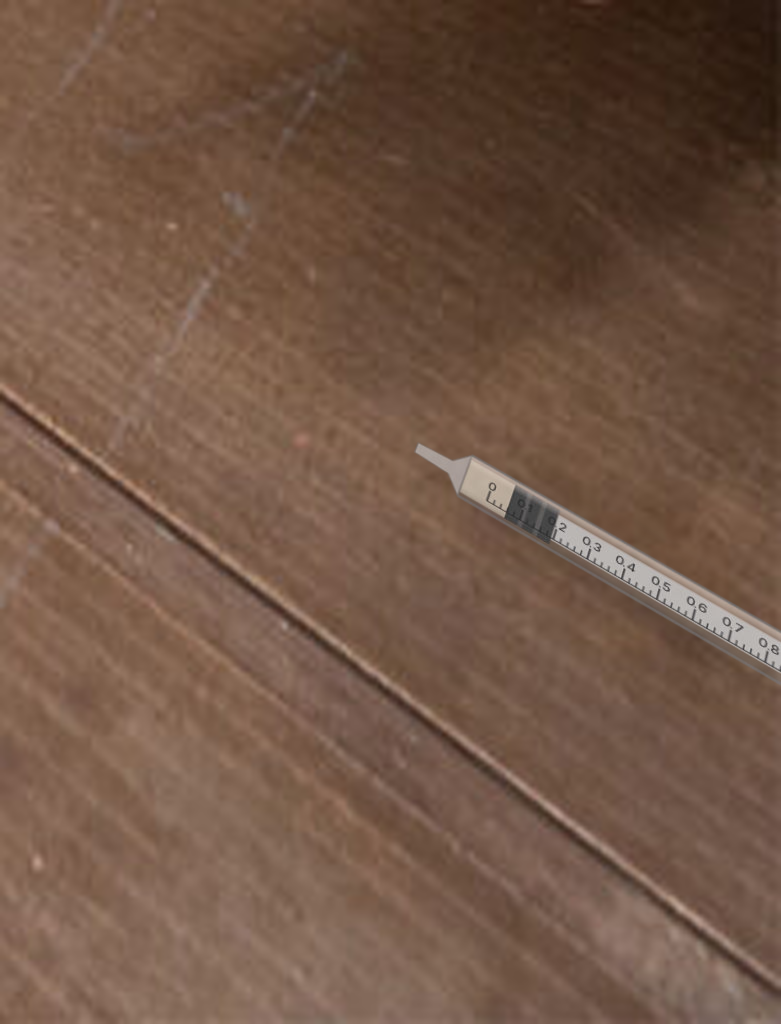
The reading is 0.06 (mL)
